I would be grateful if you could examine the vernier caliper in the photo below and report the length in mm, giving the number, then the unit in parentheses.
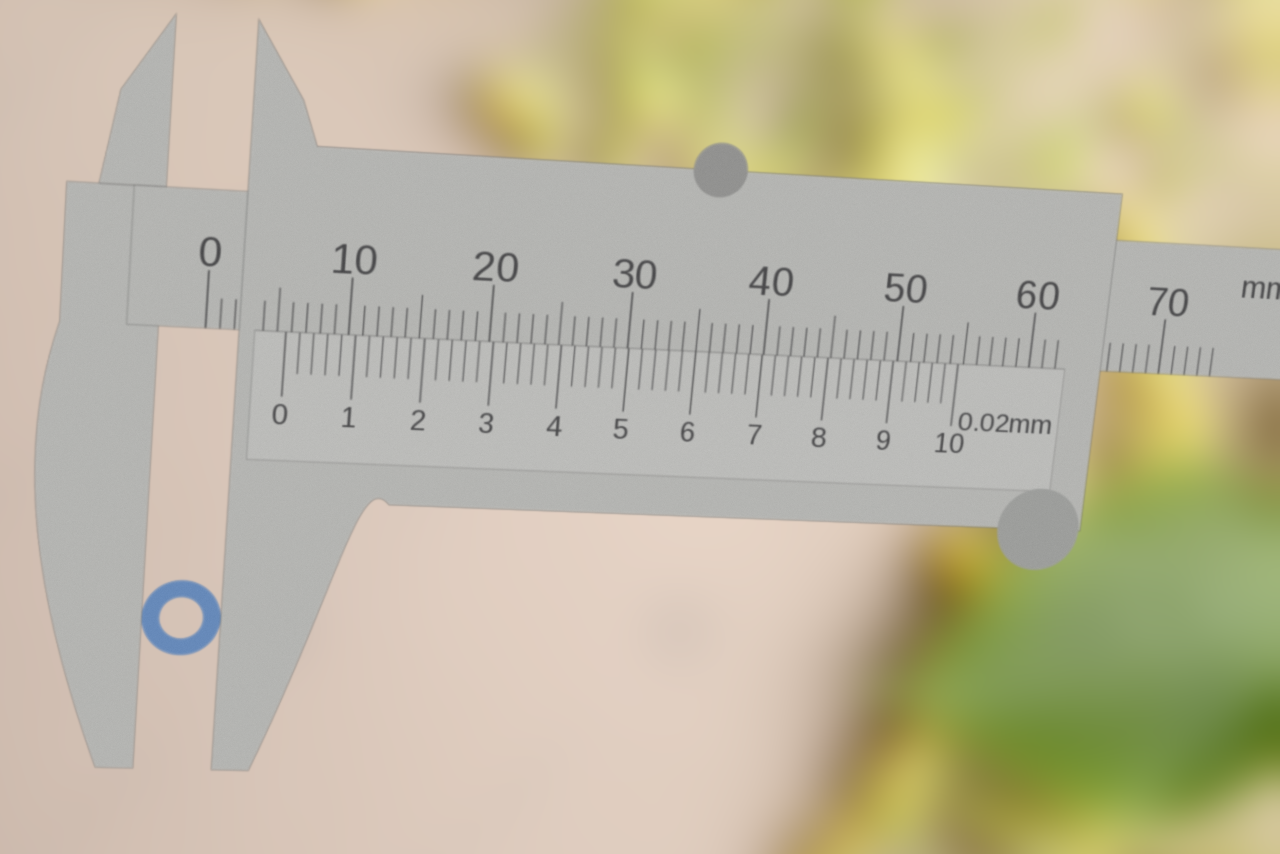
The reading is 5.6 (mm)
